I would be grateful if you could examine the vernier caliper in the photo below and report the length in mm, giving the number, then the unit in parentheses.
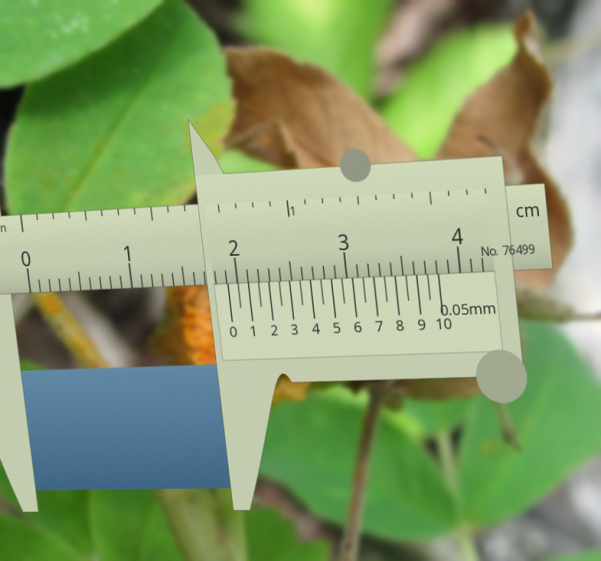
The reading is 19.1 (mm)
